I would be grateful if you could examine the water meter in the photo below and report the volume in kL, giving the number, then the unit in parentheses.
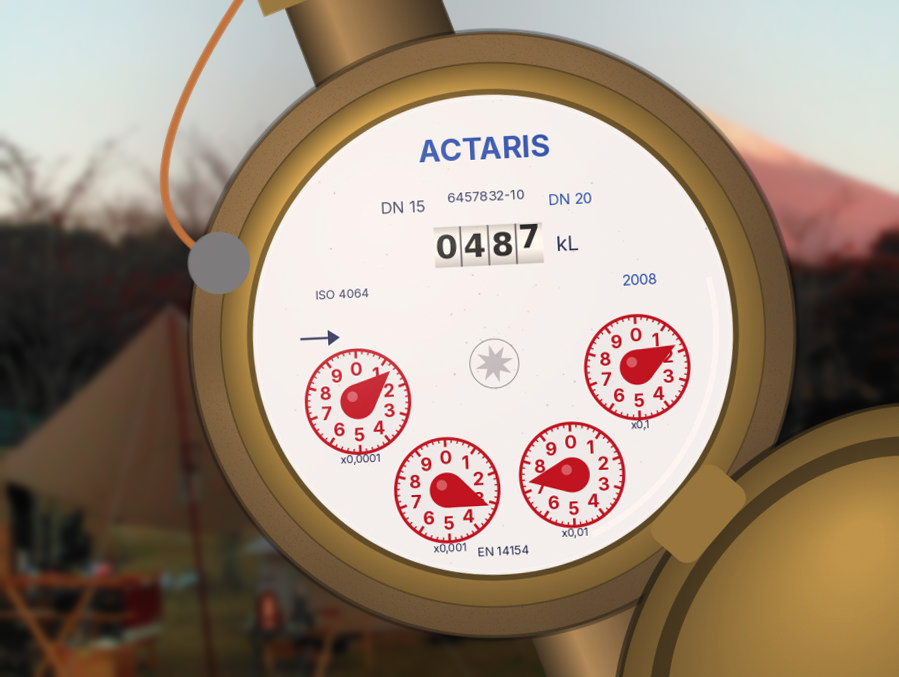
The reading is 487.1731 (kL)
